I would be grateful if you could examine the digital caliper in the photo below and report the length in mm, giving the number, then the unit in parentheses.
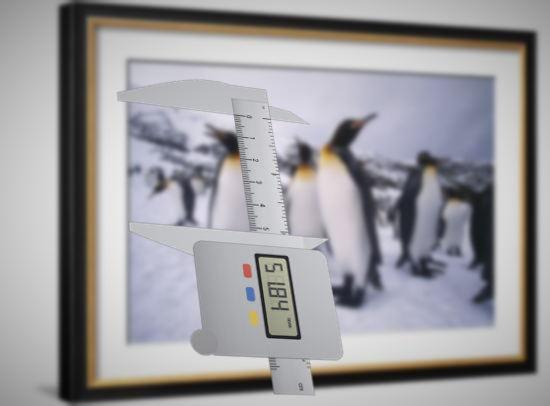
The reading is 51.84 (mm)
